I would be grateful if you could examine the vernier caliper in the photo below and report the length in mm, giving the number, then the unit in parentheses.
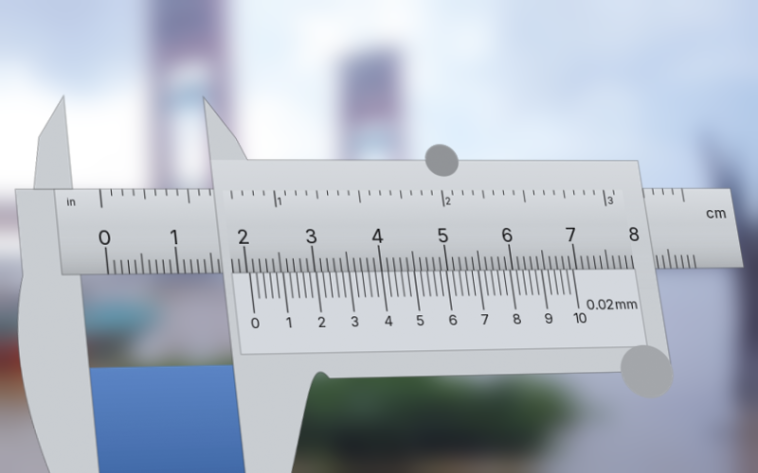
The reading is 20.4 (mm)
